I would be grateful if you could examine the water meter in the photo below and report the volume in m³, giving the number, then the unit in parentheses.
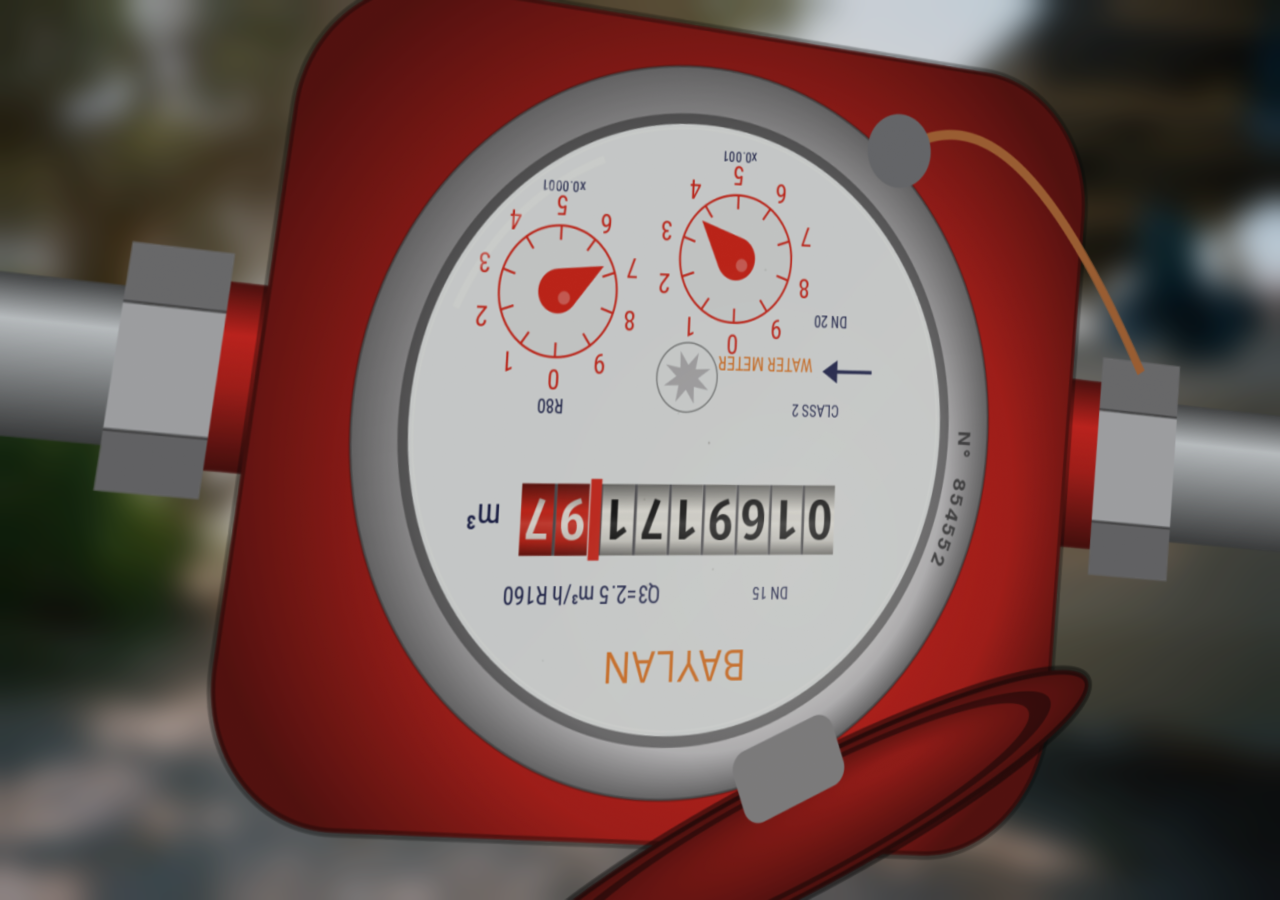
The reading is 169171.9736 (m³)
